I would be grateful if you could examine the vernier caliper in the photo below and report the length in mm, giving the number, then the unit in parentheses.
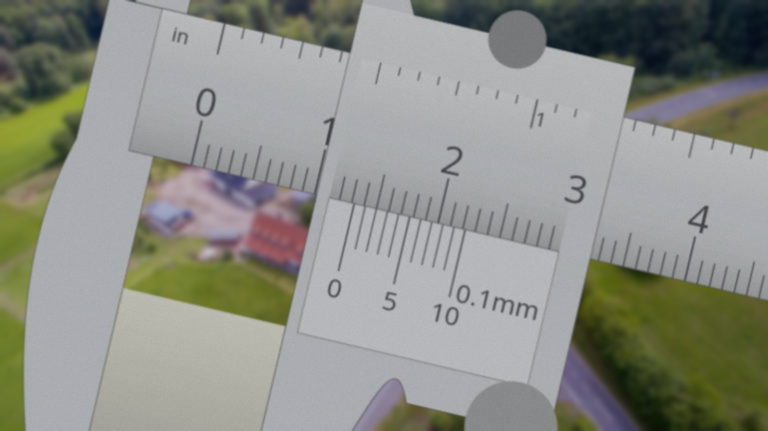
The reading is 13.2 (mm)
